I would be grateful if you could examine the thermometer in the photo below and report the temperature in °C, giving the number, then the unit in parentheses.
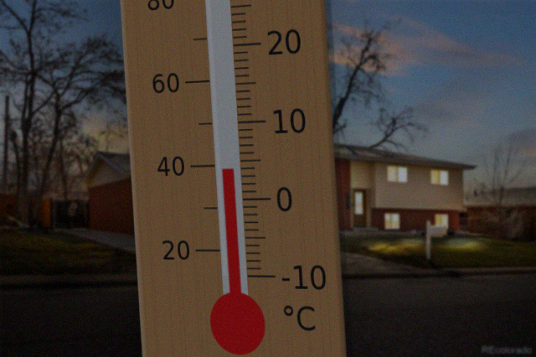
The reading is 4 (°C)
